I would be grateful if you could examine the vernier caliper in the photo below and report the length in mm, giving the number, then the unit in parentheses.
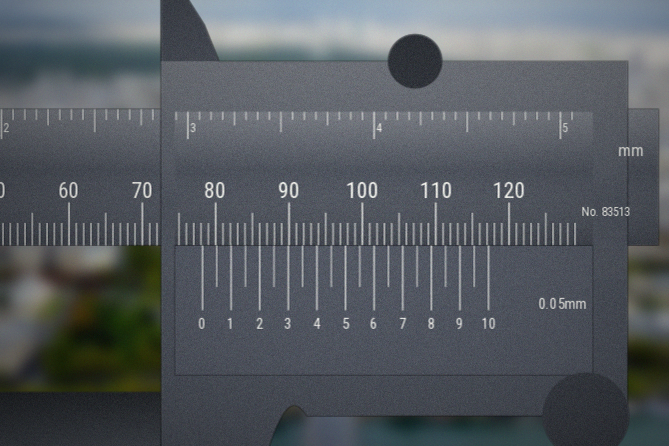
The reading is 78.2 (mm)
